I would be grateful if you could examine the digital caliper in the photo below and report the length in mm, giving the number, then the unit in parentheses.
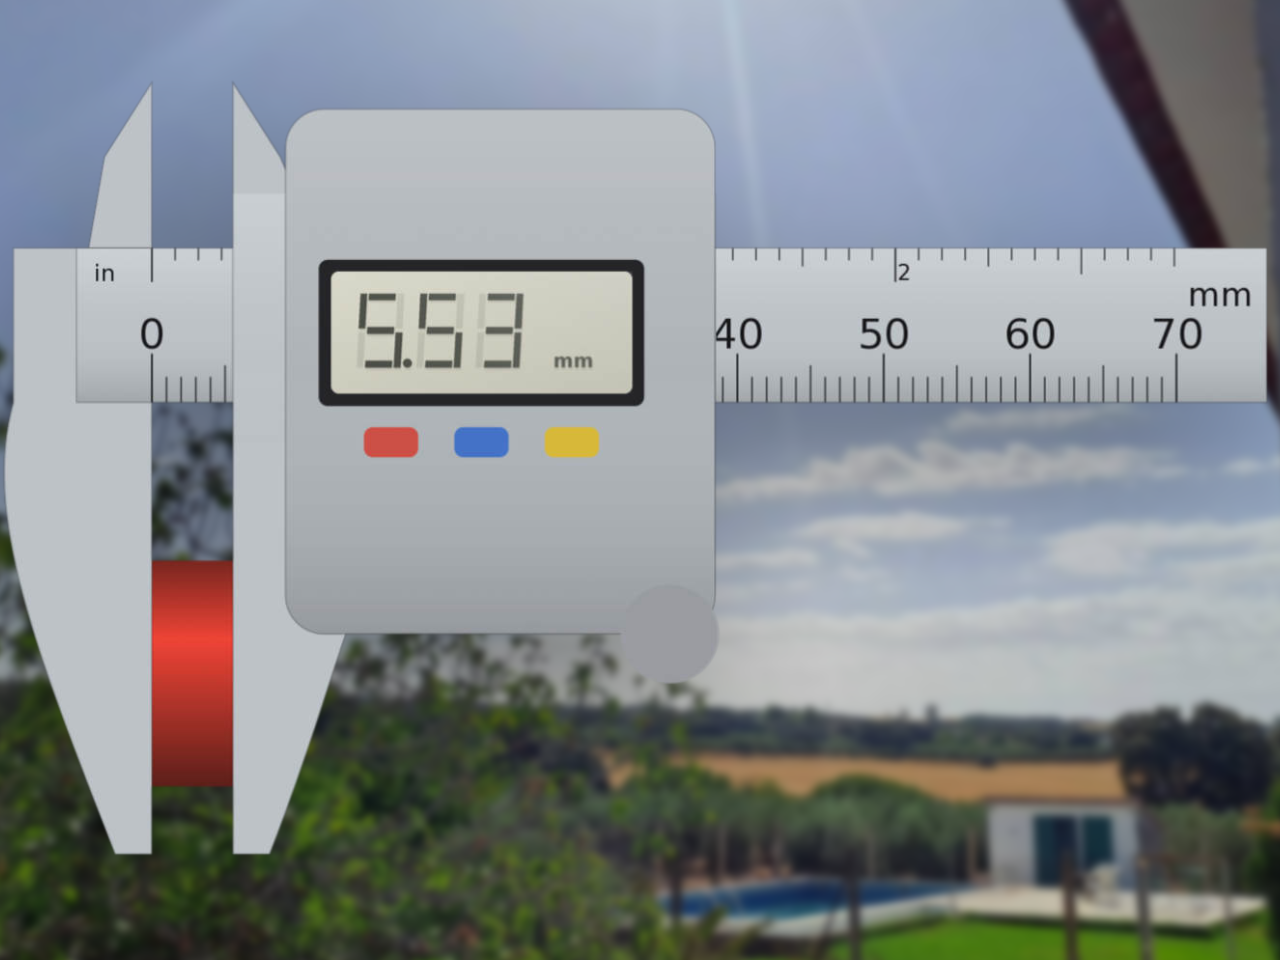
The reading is 5.53 (mm)
